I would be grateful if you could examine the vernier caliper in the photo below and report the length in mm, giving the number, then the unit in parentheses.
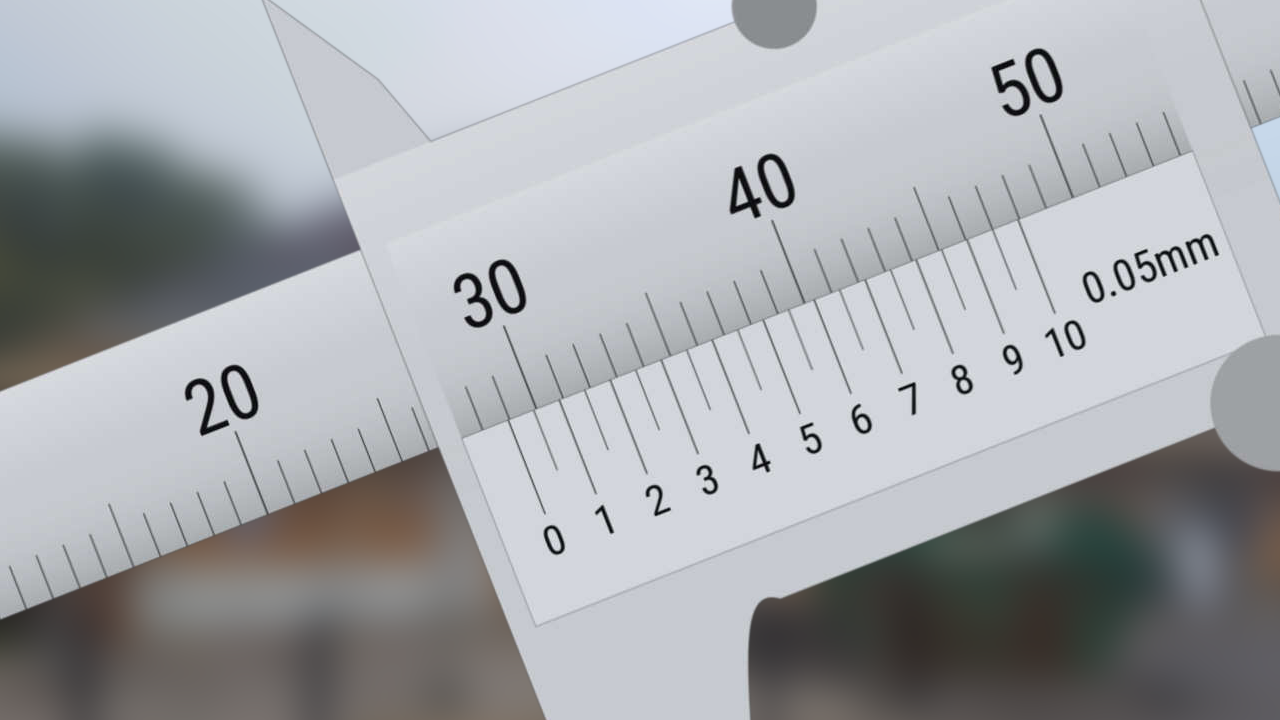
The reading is 28.95 (mm)
